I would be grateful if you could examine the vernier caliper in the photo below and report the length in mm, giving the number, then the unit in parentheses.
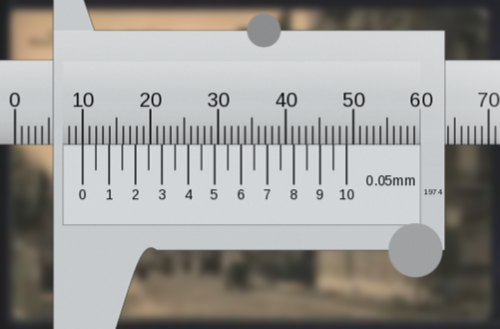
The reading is 10.0 (mm)
